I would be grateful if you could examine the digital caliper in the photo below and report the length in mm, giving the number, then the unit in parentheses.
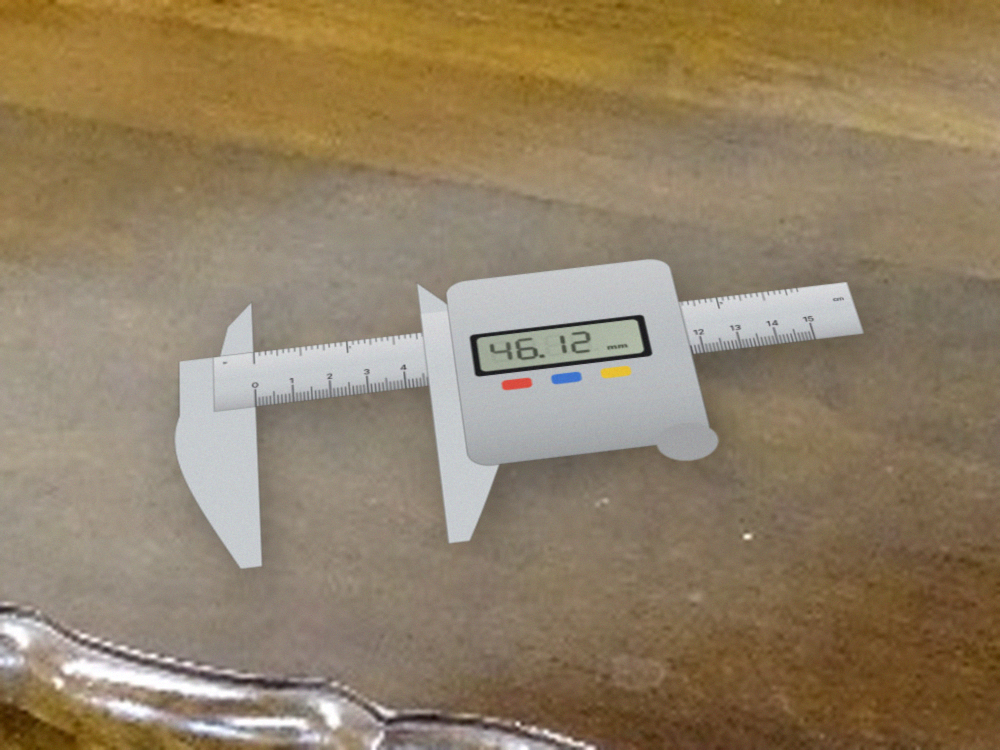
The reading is 46.12 (mm)
